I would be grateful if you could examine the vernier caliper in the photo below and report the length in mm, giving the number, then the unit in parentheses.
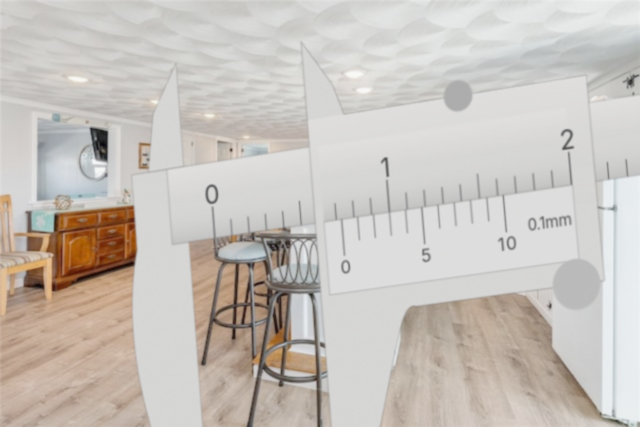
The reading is 7.3 (mm)
